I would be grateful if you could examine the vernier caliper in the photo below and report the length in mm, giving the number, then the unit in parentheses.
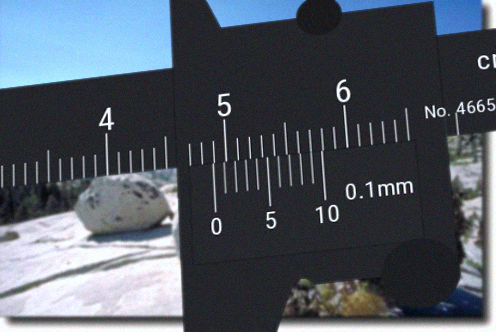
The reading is 48.9 (mm)
